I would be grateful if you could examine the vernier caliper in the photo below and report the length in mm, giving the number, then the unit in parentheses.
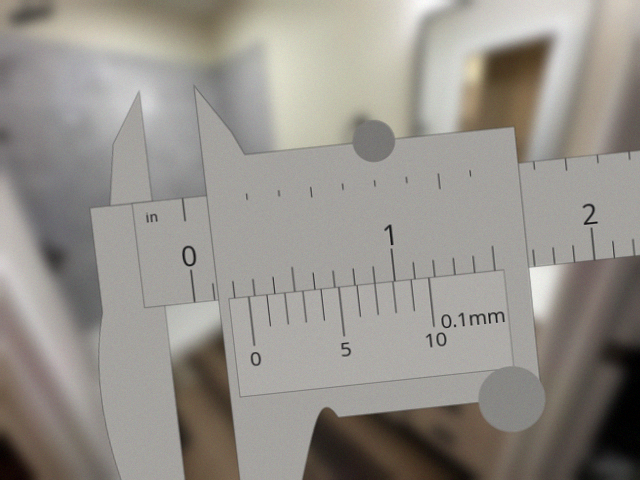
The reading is 2.7 (mm)
